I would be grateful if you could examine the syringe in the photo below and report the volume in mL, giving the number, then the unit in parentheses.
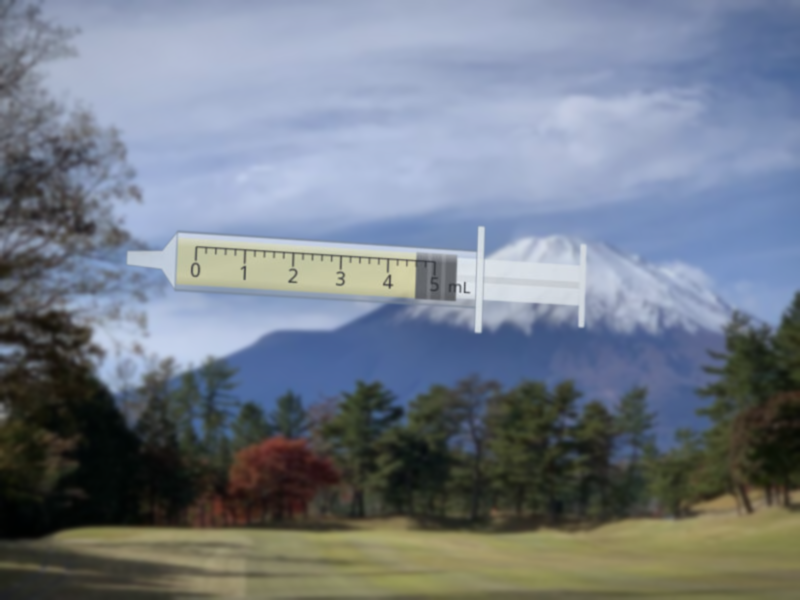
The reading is 4.6 (mL)
